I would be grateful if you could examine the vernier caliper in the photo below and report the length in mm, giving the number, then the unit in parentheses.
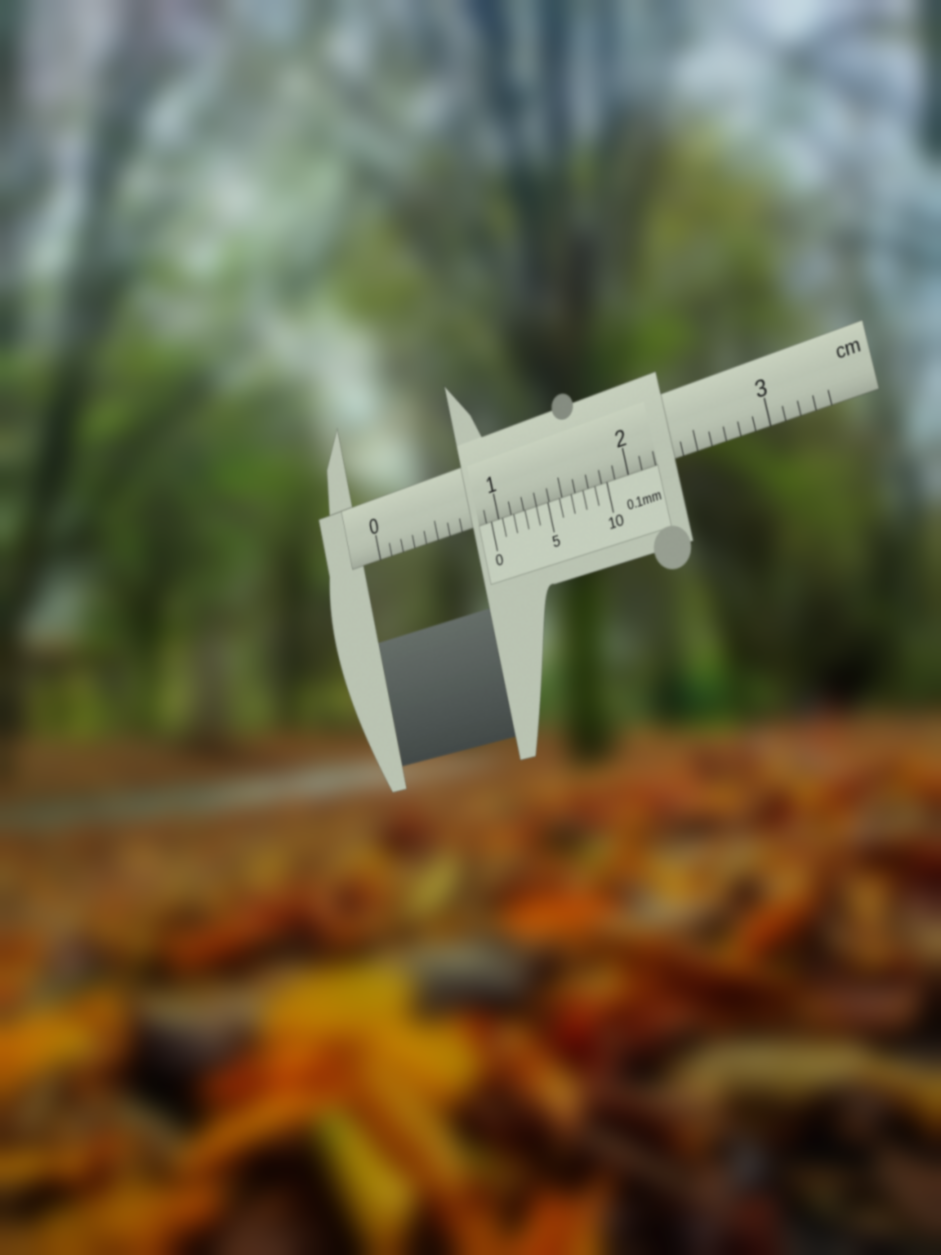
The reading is 9.4 (mm)
